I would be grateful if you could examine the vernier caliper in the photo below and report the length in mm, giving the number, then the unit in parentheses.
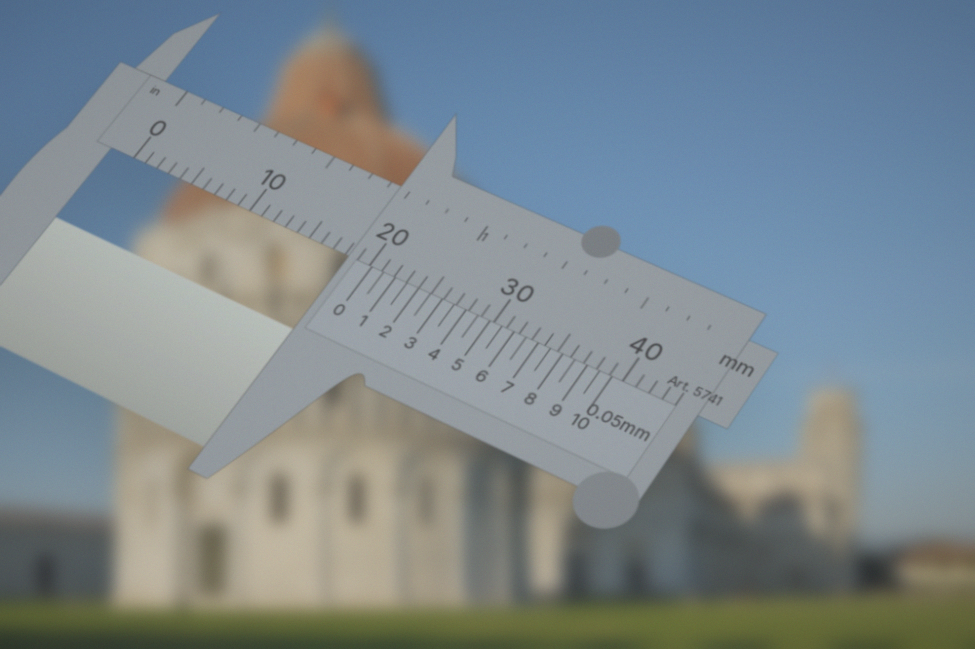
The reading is 20.2 (mm)
